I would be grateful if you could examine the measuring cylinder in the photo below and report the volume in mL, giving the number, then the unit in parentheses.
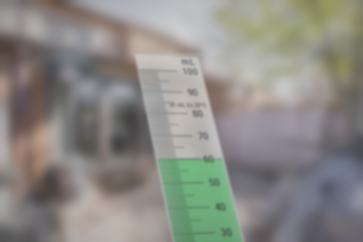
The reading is 60 (mL)
